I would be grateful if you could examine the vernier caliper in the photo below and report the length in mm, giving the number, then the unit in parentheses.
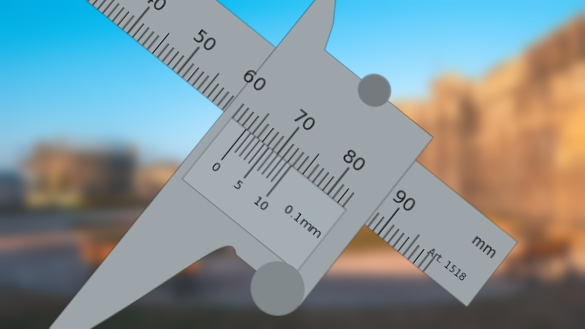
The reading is 63.8 (mm)
